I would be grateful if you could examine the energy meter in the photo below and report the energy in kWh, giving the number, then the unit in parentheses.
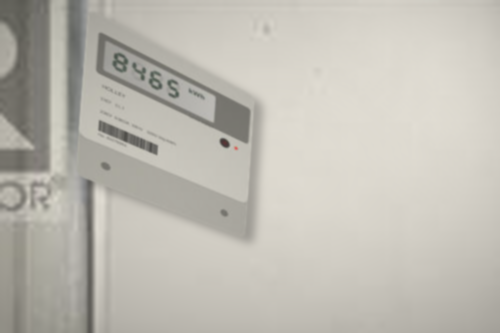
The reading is 8465 (kWh)
